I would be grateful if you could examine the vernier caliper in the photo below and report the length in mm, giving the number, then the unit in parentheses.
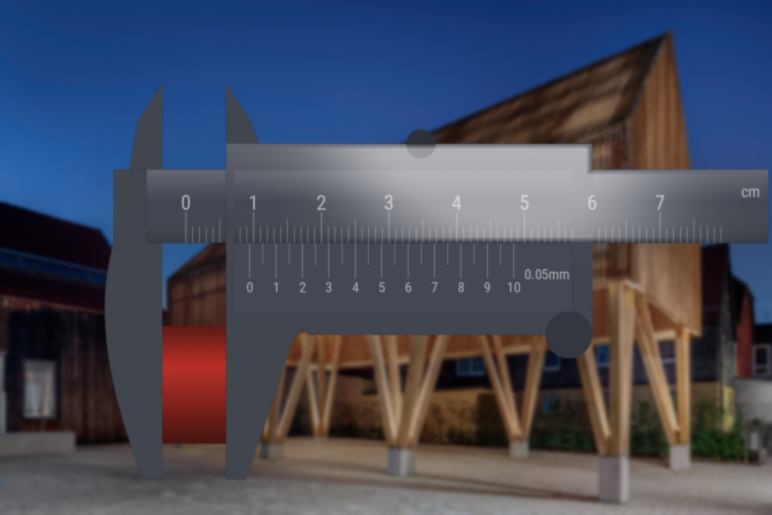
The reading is 9.4 (mm)
